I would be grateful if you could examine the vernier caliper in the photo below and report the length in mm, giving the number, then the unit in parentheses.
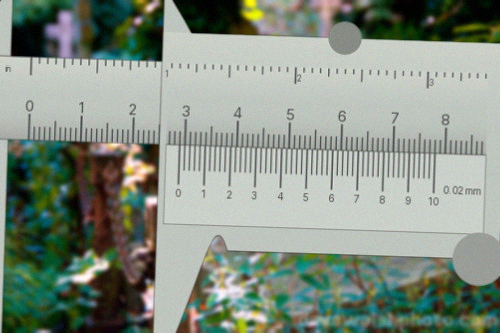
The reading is 29.0 (mm)
